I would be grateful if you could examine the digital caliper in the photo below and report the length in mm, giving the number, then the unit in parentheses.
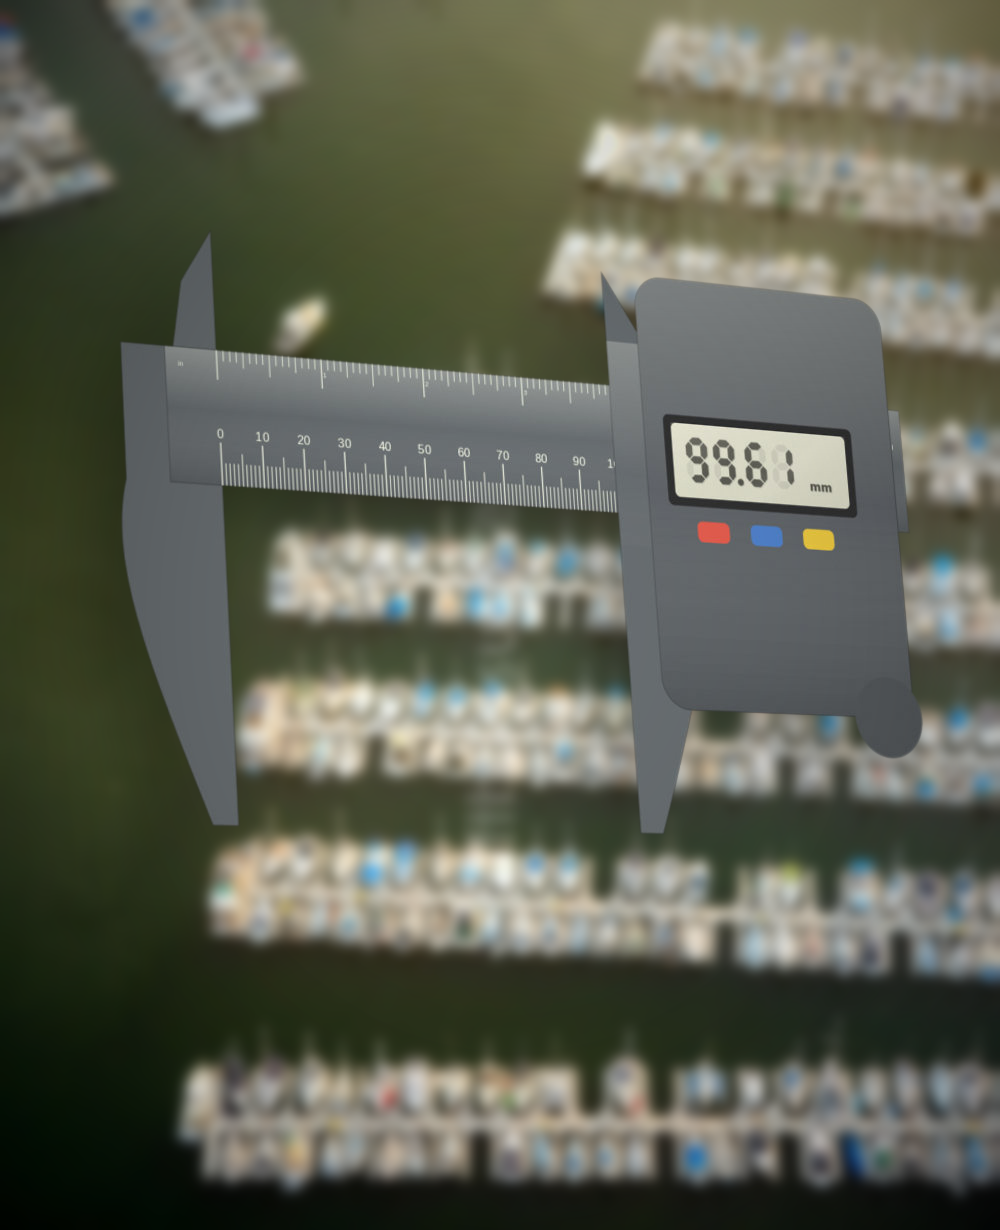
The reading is 99.61 (mm)
